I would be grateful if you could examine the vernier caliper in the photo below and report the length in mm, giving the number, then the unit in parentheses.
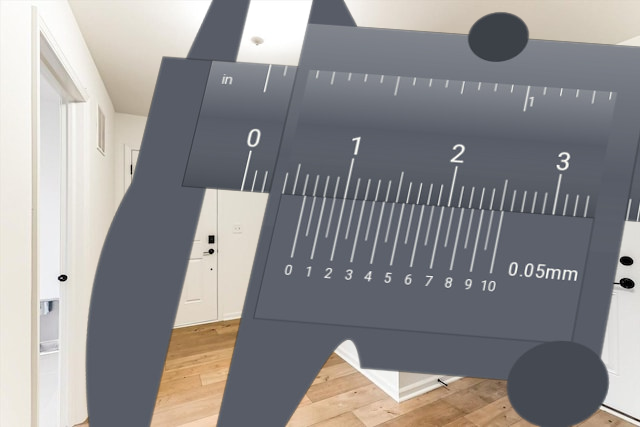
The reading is 6.2 (mm)
